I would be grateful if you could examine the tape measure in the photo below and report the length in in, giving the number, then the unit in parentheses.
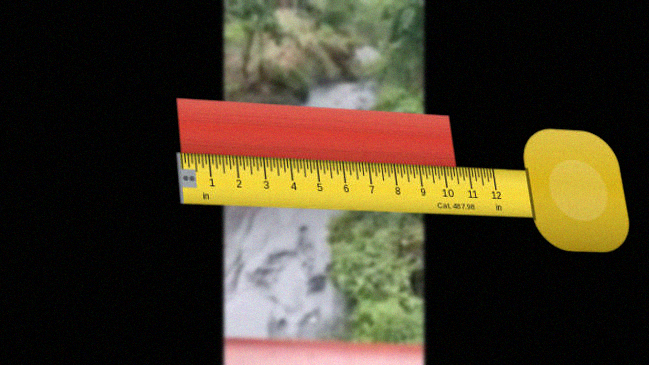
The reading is 10.5 (in)
